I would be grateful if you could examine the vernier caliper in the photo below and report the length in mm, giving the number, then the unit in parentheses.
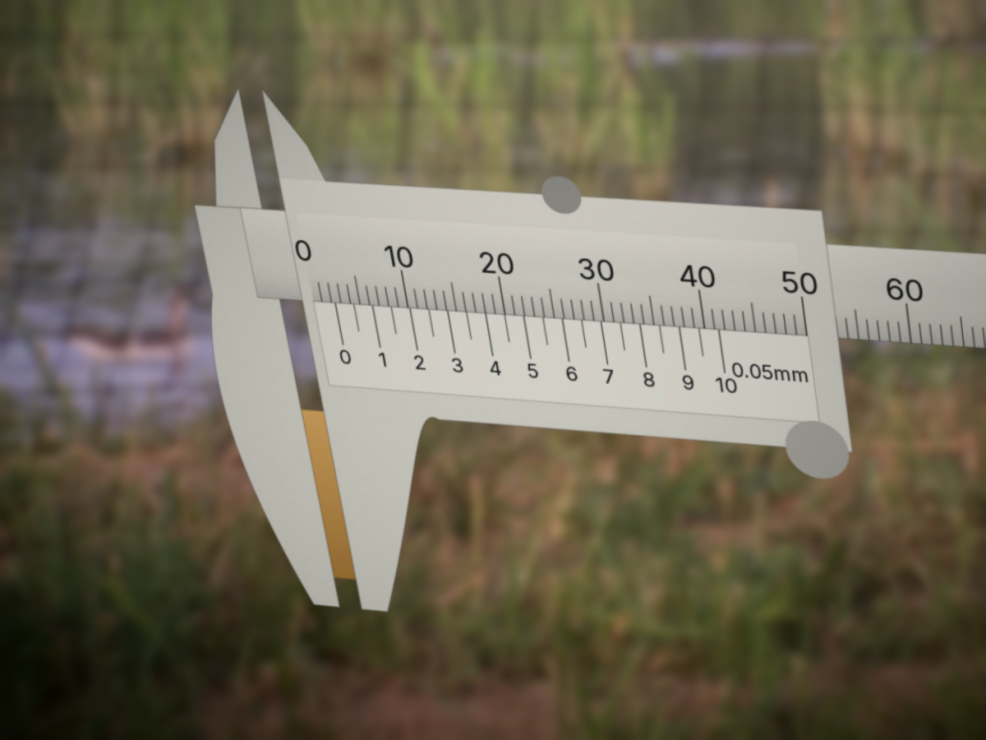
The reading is 2.4 (mm)
